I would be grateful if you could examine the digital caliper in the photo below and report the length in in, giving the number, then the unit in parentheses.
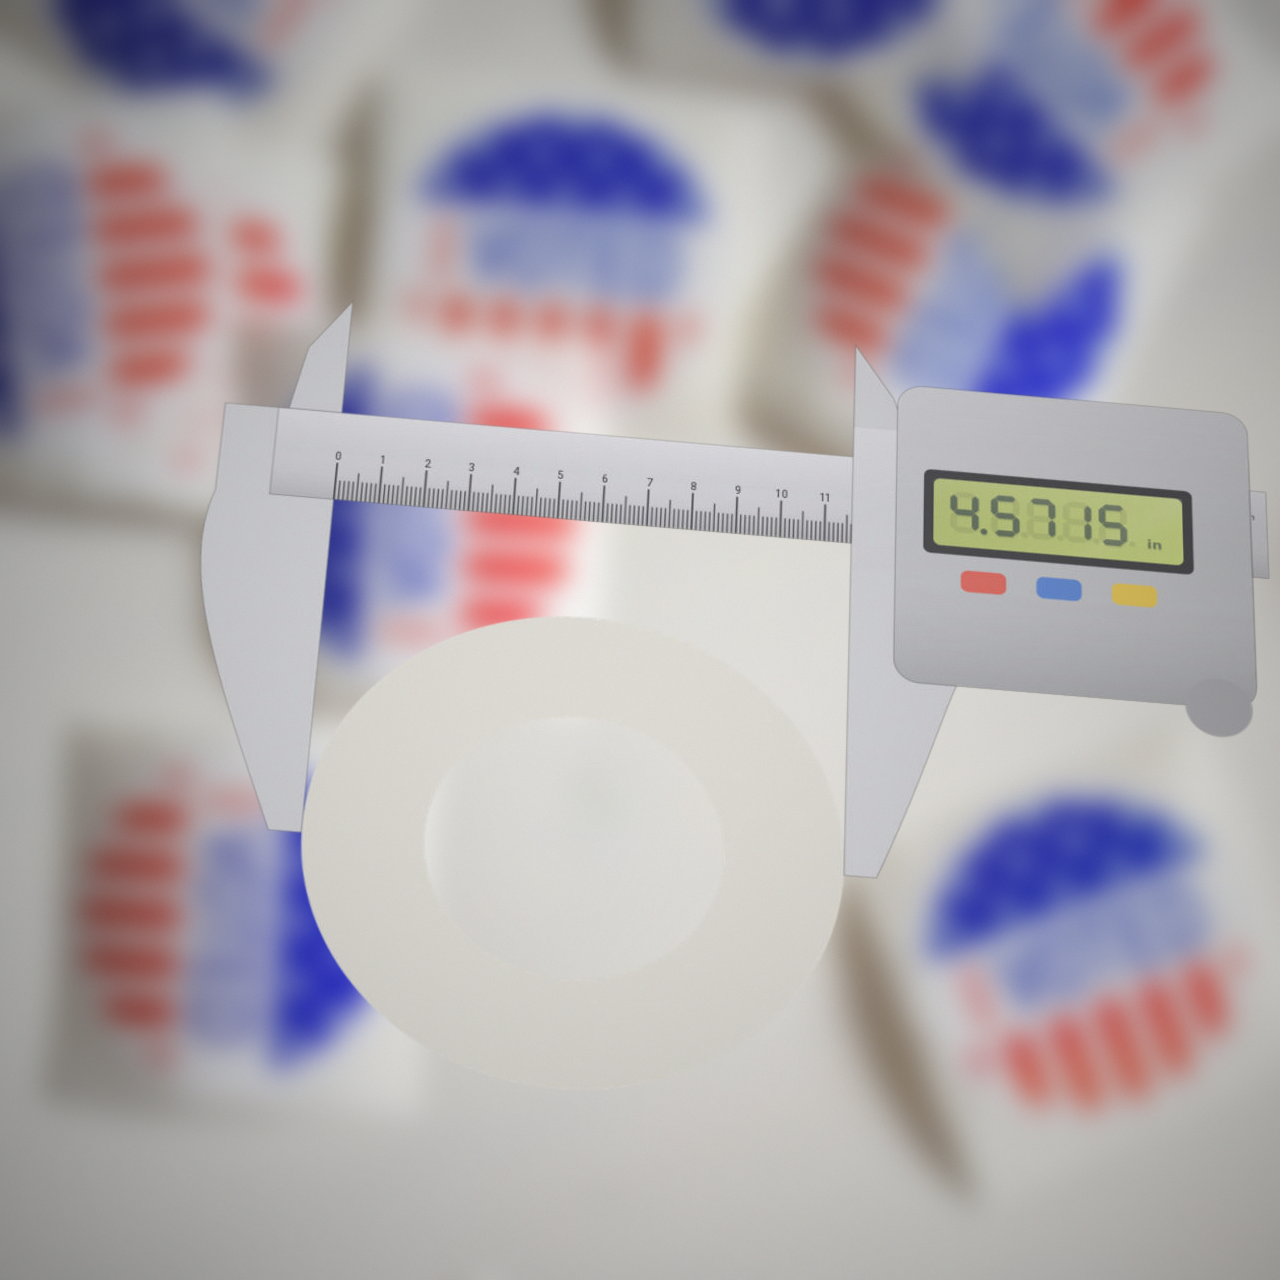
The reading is 4.5715 (in)
